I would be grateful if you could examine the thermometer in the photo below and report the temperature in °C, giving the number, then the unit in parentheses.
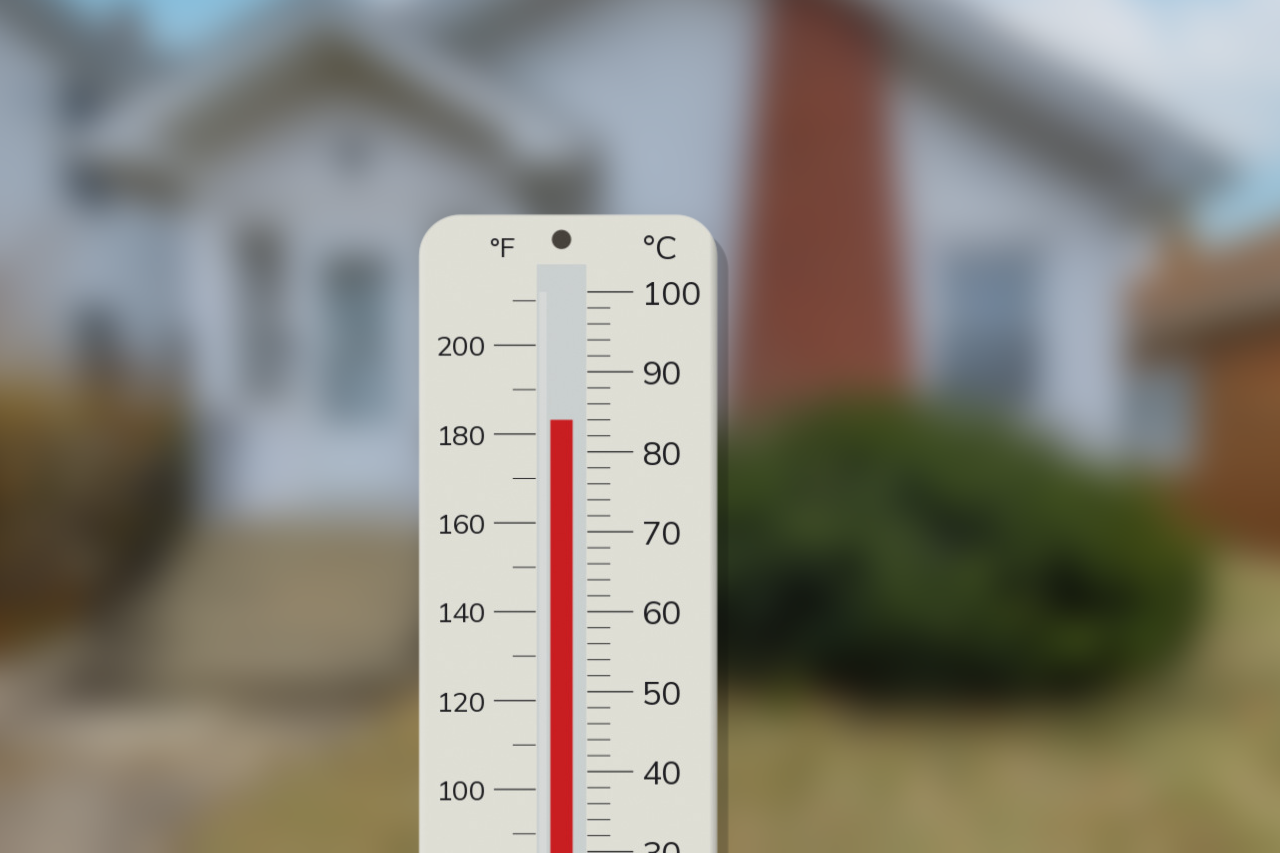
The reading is 84 (°C)
